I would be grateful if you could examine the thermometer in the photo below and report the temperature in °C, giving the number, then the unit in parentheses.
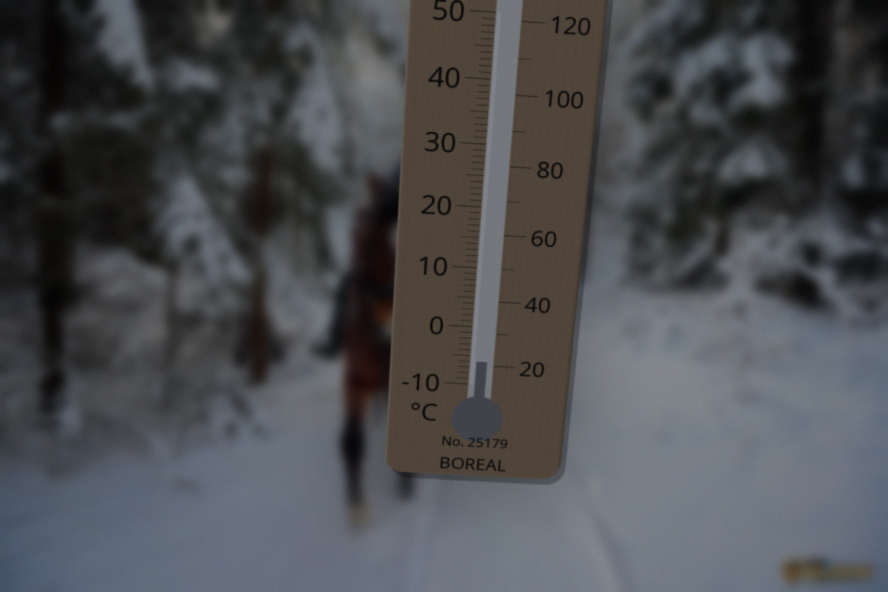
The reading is -6 (°C)
